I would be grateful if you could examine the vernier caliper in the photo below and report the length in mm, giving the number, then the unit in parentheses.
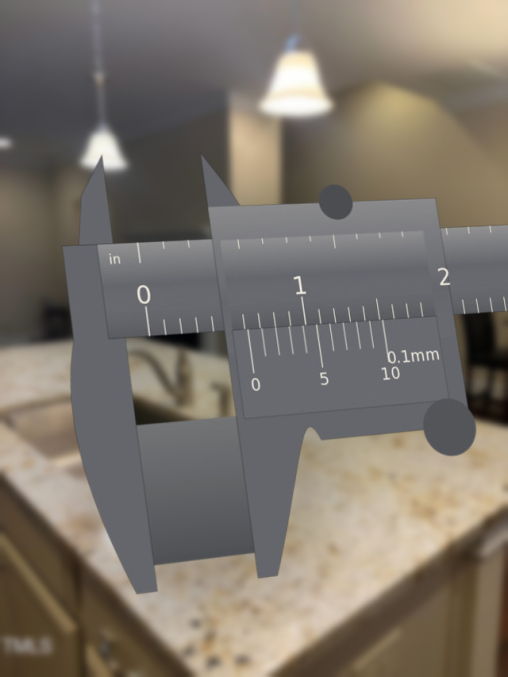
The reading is 6.2 (mm)
